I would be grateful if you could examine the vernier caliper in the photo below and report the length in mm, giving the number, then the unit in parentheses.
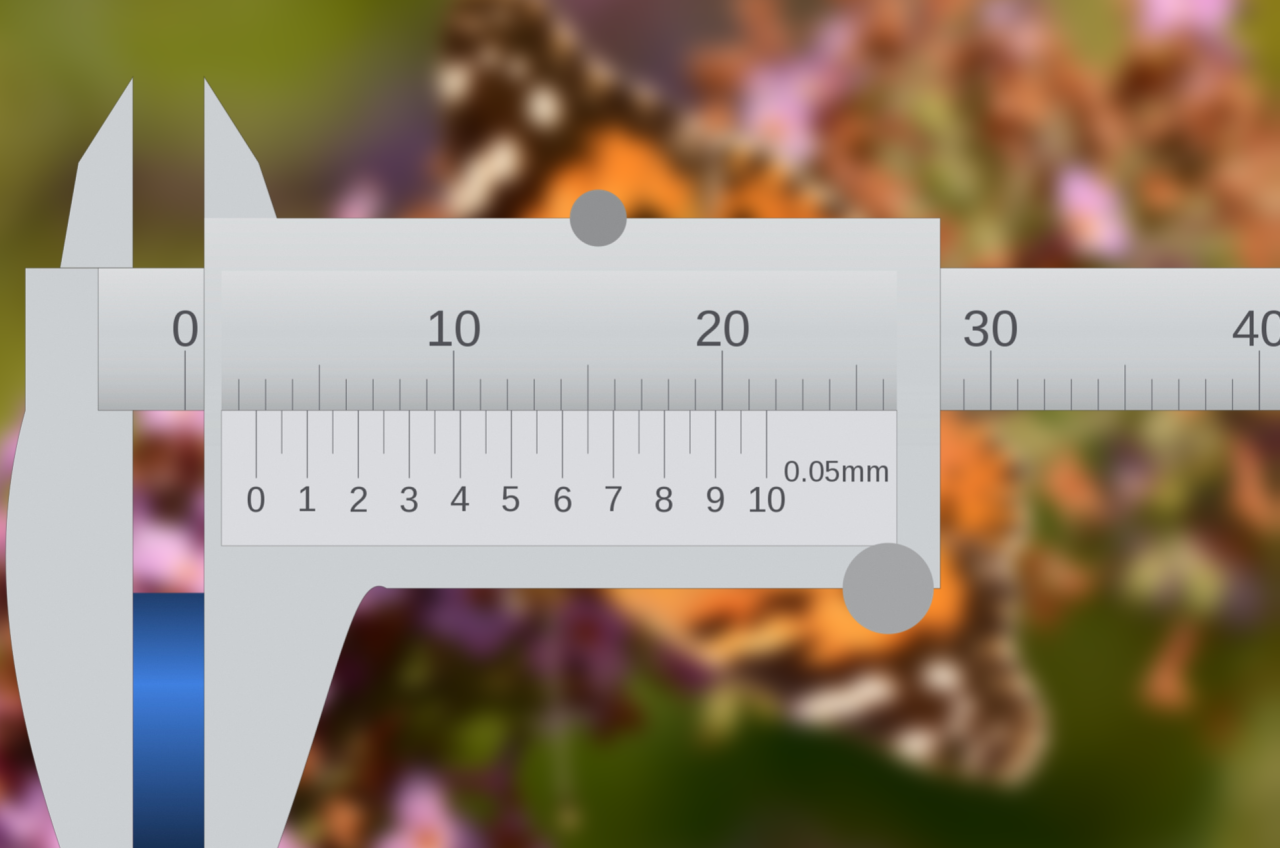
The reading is 2.65 (mm)
